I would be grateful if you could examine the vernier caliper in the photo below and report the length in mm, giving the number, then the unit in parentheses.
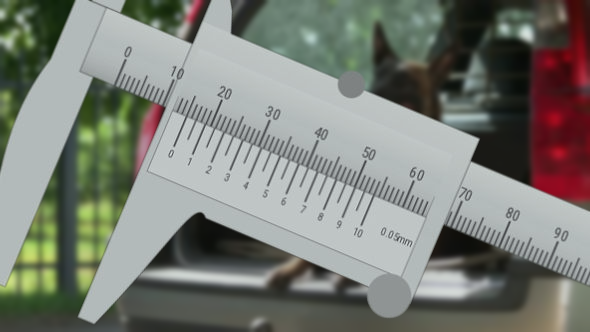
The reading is 15.0 (mm)
